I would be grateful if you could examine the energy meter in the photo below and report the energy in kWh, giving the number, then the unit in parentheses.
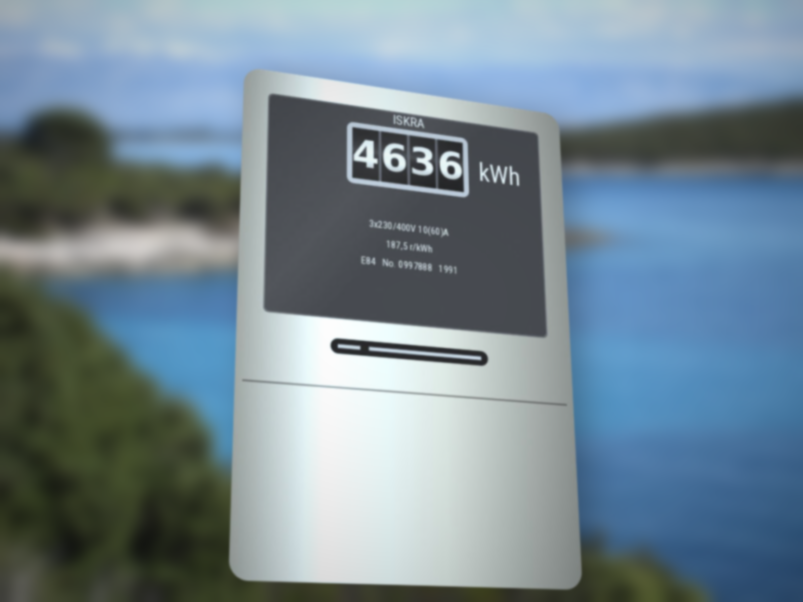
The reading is 4636 (kWh)
